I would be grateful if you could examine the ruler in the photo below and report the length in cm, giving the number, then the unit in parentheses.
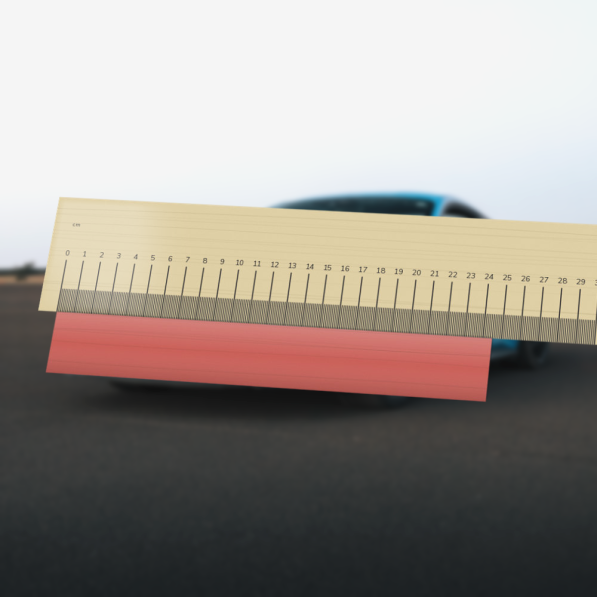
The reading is 24.5 (cm)
